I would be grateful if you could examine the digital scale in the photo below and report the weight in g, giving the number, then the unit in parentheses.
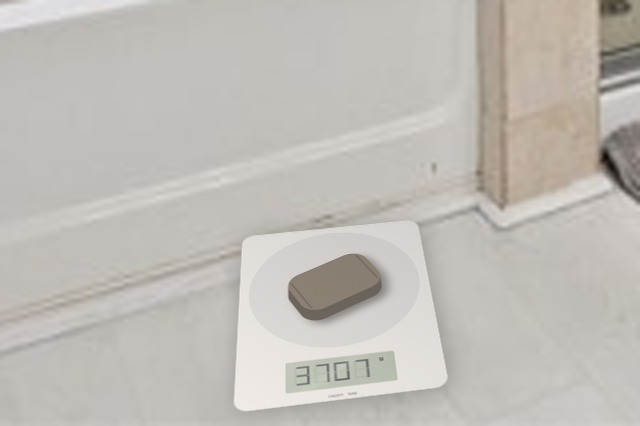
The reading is 3707 (g)
